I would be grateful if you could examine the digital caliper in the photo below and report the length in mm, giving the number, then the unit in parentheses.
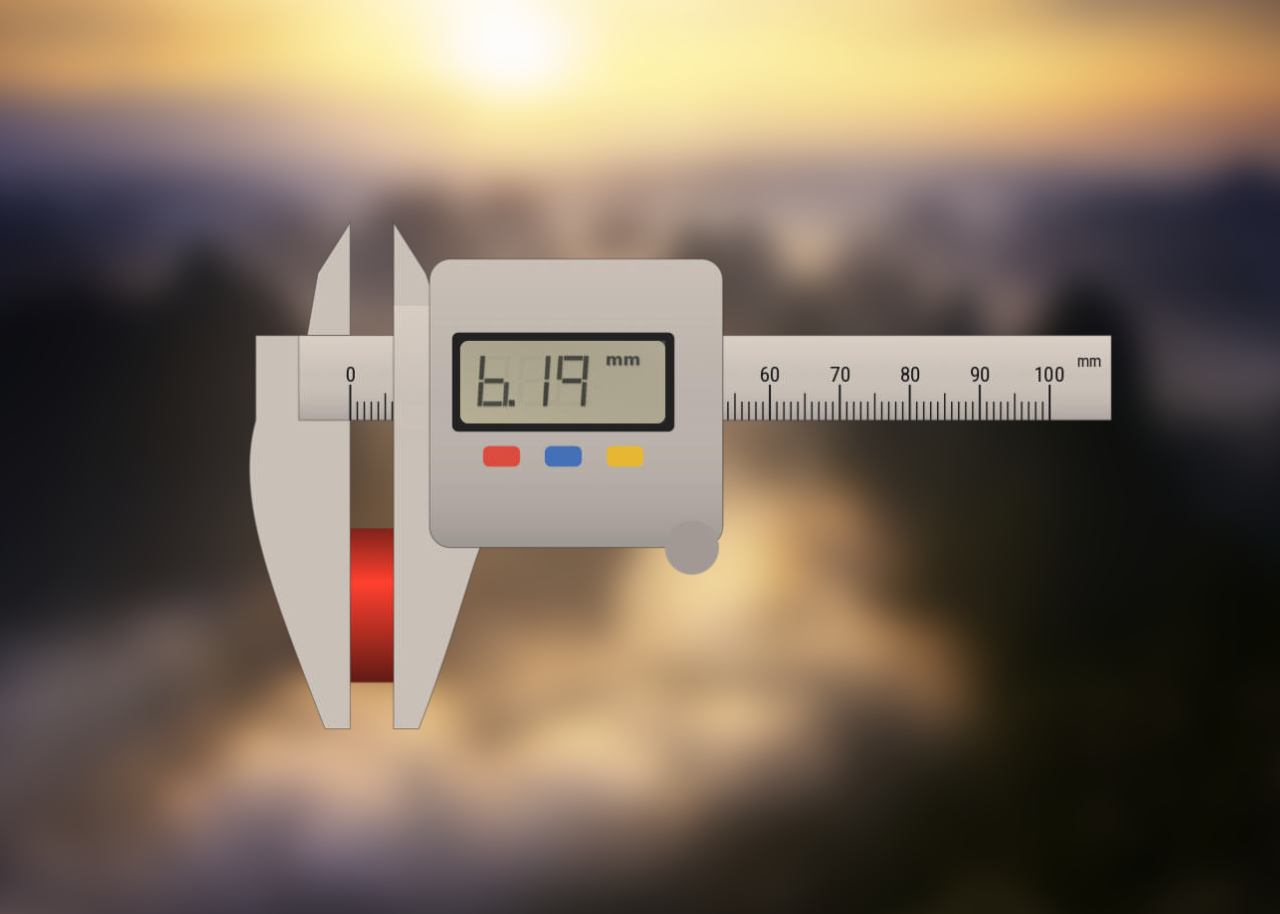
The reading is 6.19 (mm)
